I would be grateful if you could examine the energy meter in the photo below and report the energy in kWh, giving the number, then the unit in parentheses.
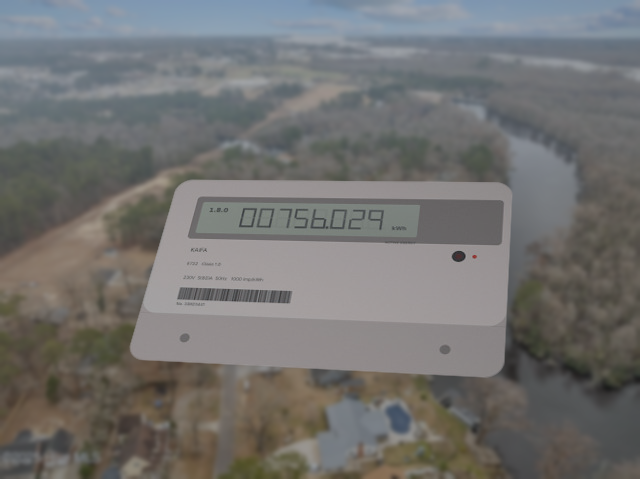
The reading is 756.029 (kWh)
